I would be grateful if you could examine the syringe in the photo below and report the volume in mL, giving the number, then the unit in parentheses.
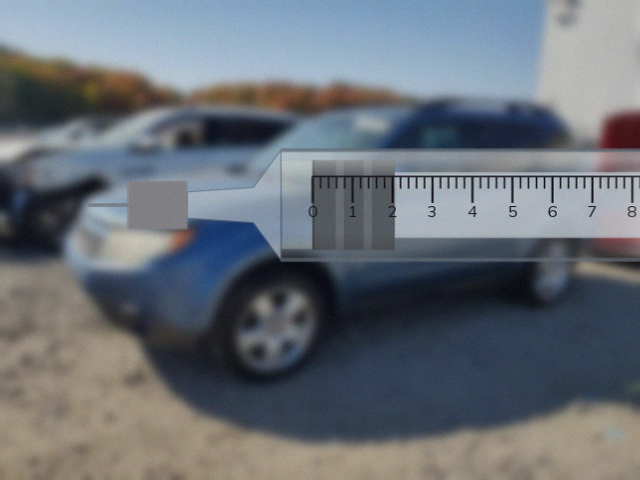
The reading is 0 (mL)
